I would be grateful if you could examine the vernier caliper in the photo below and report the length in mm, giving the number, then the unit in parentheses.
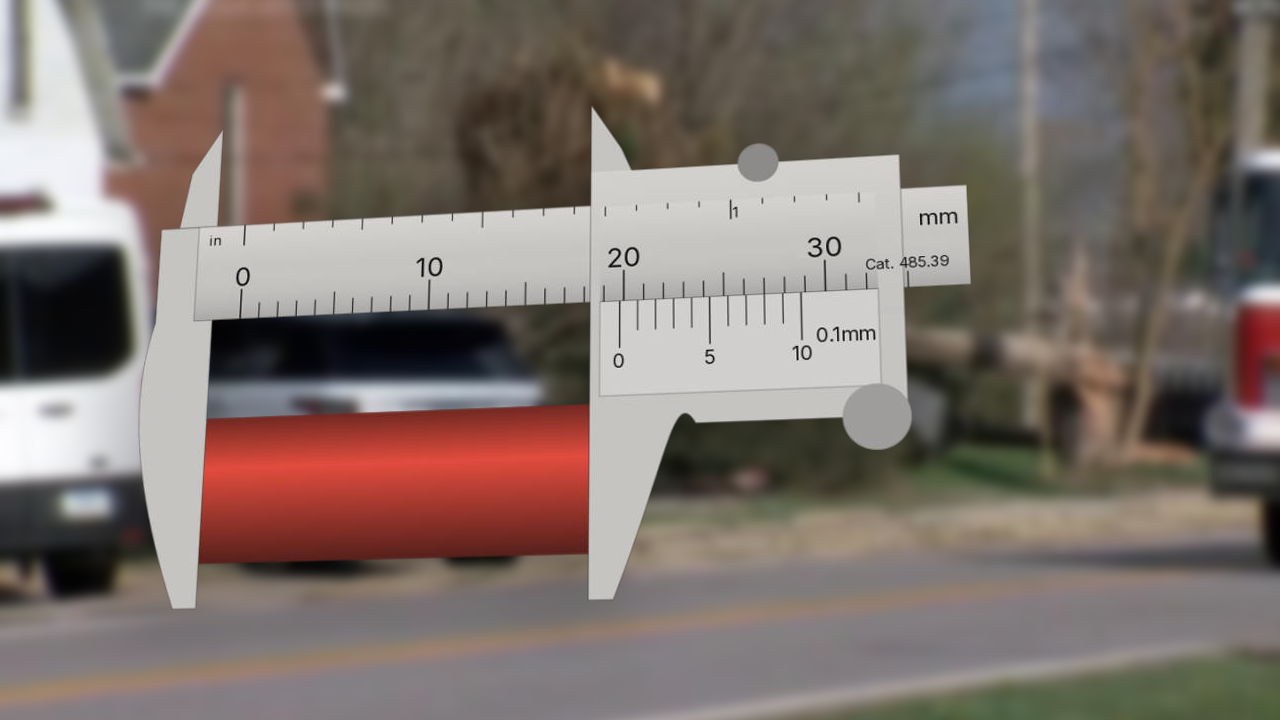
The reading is 19.8 (mm)
